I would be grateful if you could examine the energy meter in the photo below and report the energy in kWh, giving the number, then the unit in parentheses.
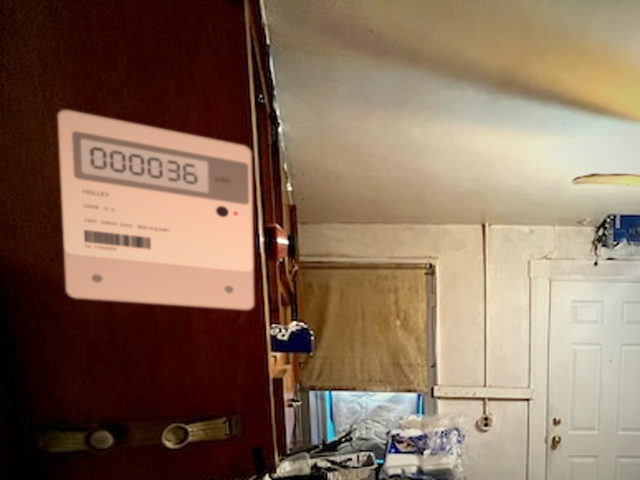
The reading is 36 (kWh)
